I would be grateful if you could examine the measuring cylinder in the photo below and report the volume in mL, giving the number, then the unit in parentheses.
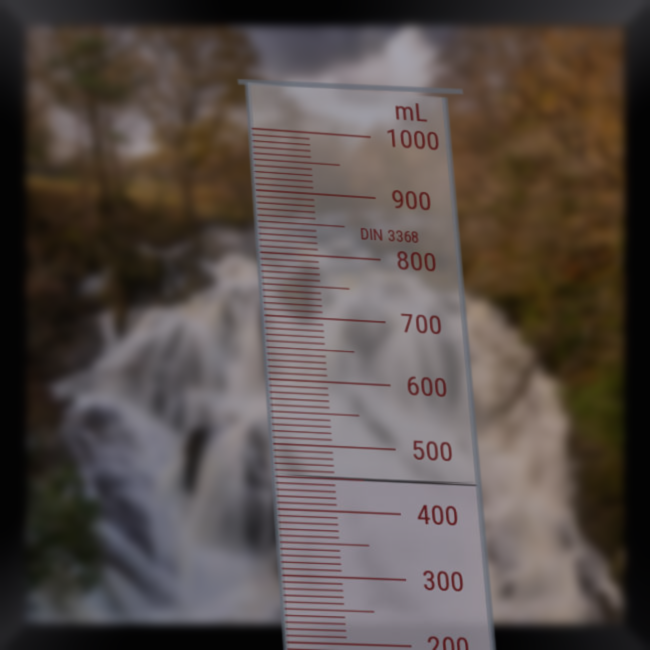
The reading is 450 (mL)
